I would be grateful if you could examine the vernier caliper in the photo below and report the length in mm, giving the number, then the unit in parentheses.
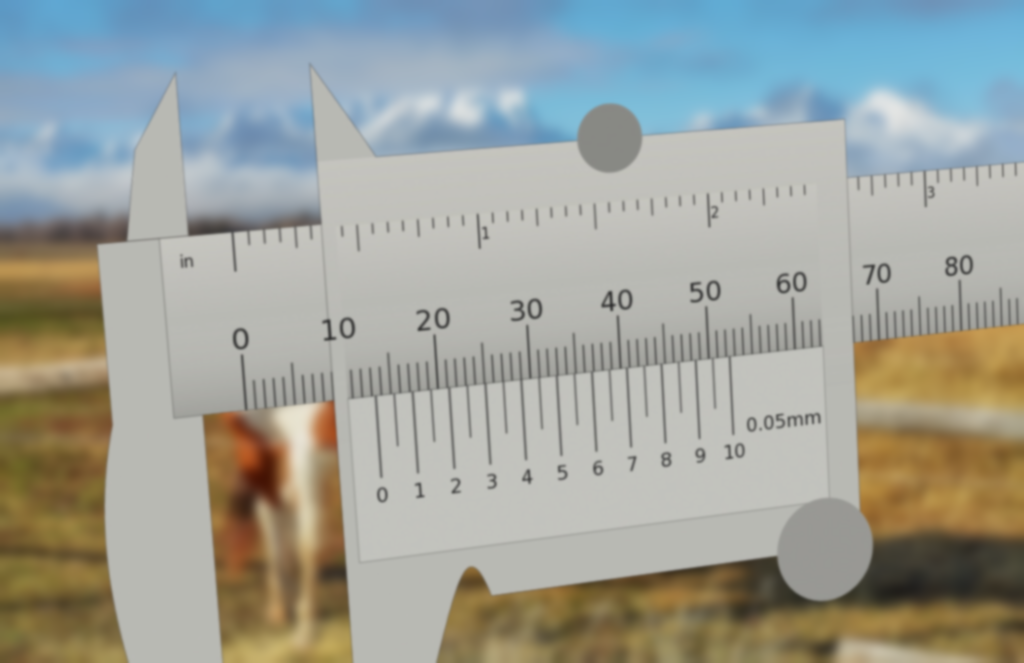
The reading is 13.4 (mm)
